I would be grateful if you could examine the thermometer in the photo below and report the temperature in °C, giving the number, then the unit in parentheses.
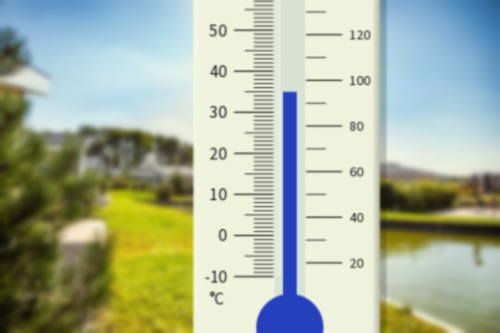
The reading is 35 (°C)
